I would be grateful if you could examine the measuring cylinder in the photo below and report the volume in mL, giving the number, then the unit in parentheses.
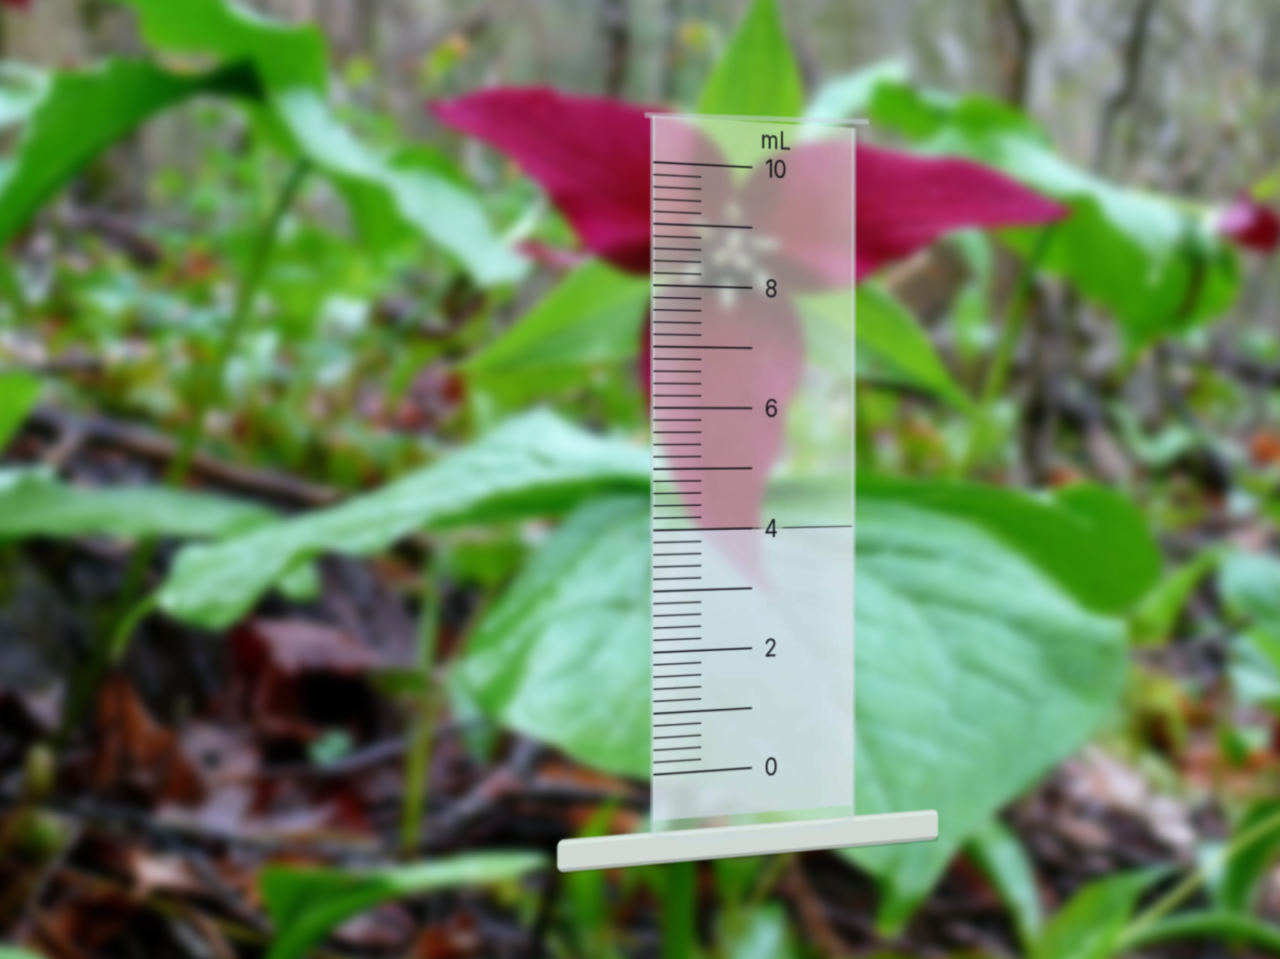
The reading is 4 (mL)
